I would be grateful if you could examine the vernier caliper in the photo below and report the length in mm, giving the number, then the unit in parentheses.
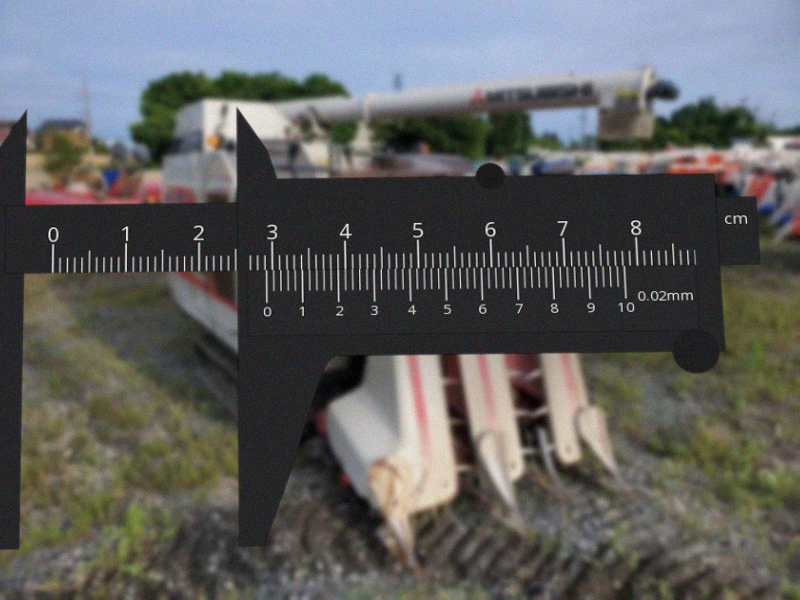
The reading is 29.2 (mm)
